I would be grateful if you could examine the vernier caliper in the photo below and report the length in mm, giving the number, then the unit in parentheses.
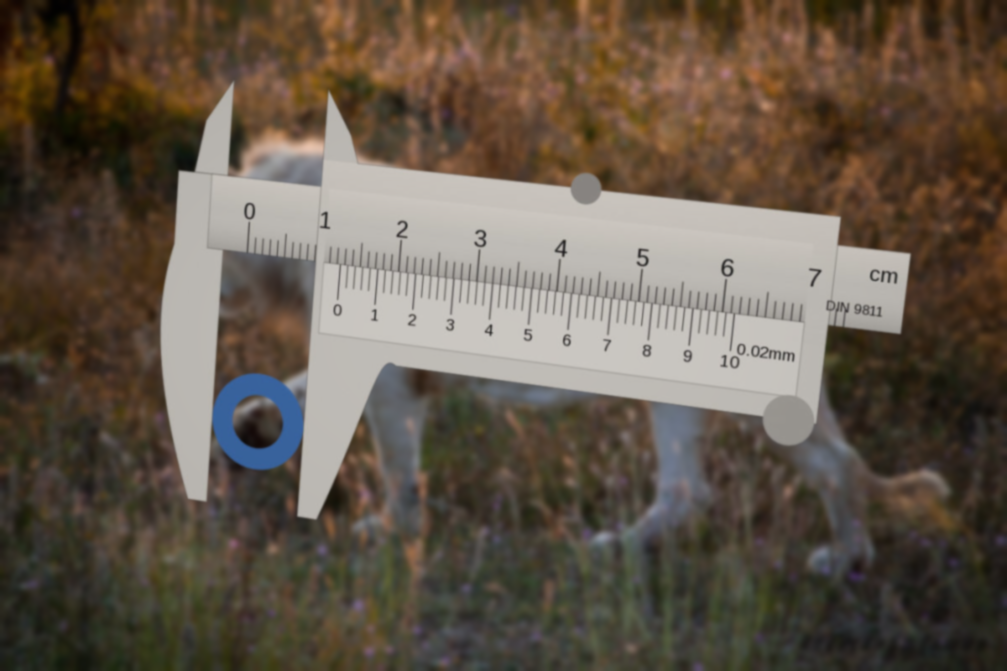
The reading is 12.4 (mm)
